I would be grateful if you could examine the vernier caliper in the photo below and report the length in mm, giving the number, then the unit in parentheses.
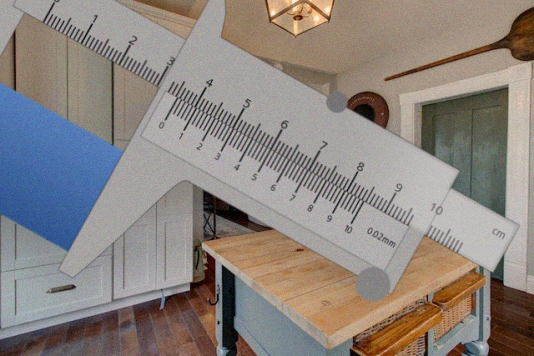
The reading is 35.5 (mm)
